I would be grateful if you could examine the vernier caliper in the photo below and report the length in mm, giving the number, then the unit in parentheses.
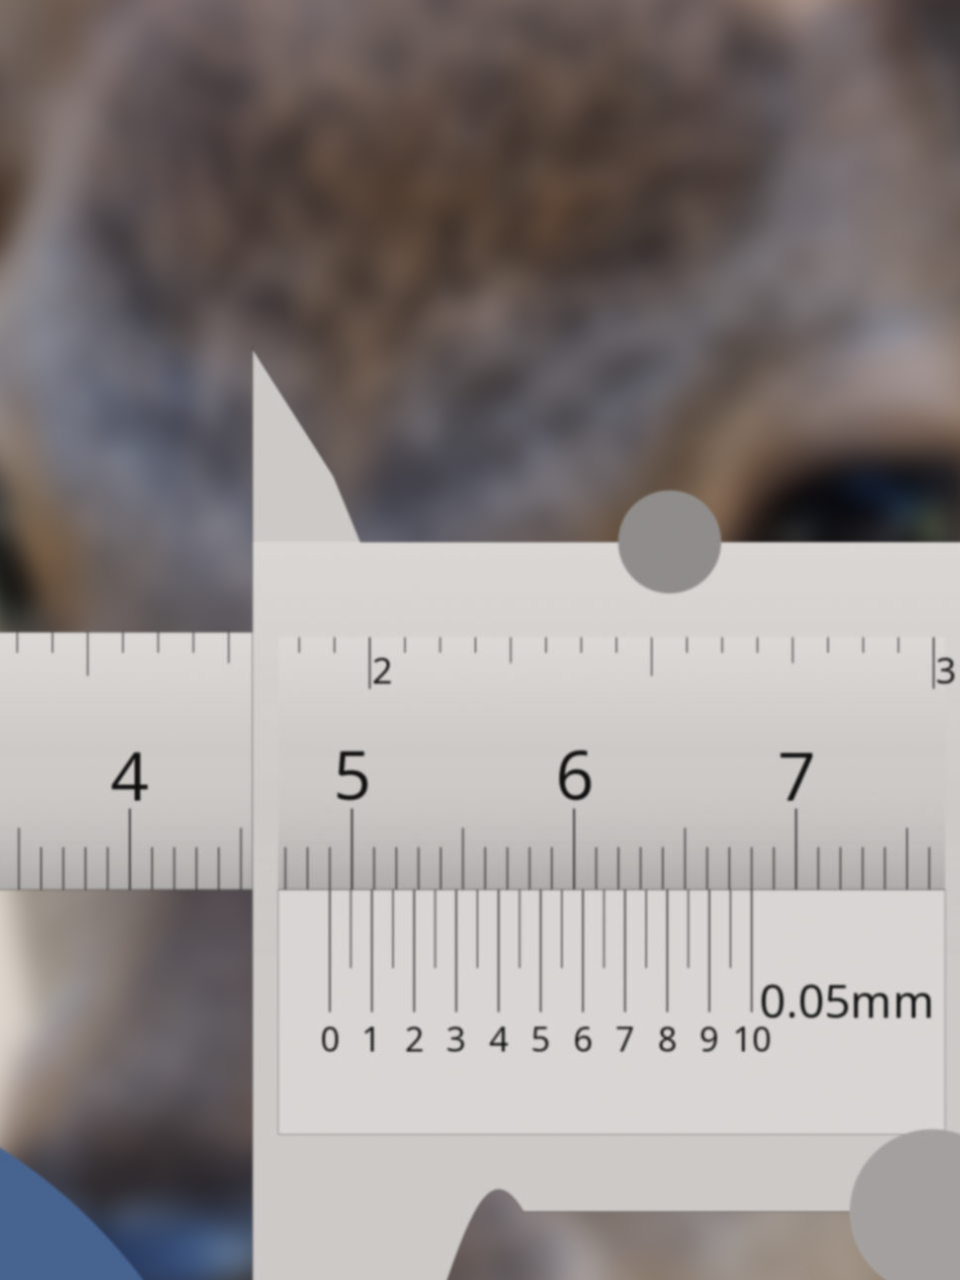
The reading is 49.0 (mm)
